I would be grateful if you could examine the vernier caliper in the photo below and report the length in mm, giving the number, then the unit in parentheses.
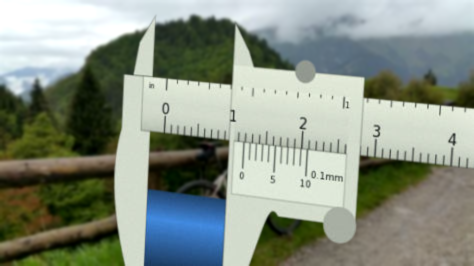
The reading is 11.8 (mm)
